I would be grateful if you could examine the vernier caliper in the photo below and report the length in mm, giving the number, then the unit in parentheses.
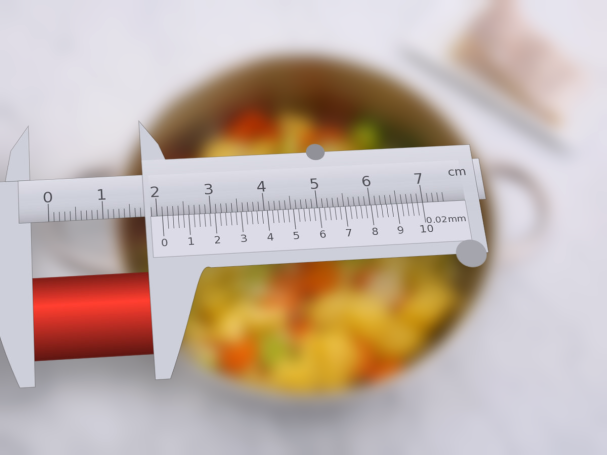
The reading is 21.0 (mm)
